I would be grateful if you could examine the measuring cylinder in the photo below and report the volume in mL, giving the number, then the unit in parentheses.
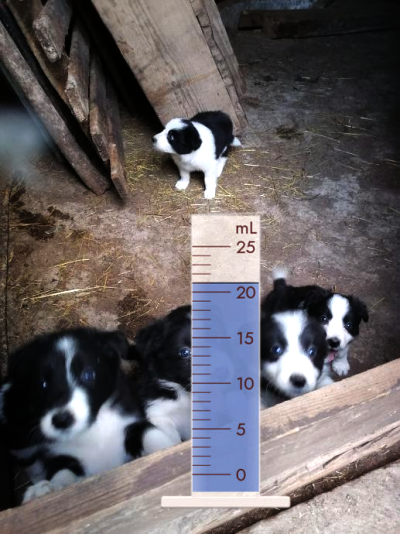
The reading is 21 (mL)
